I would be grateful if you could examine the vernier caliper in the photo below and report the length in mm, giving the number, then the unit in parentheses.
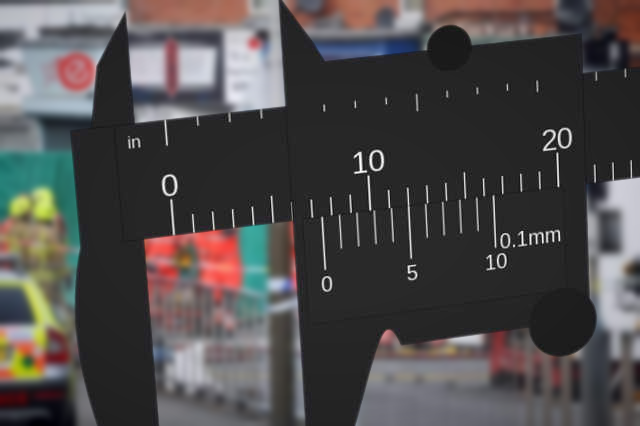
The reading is 7.5 (mm)
